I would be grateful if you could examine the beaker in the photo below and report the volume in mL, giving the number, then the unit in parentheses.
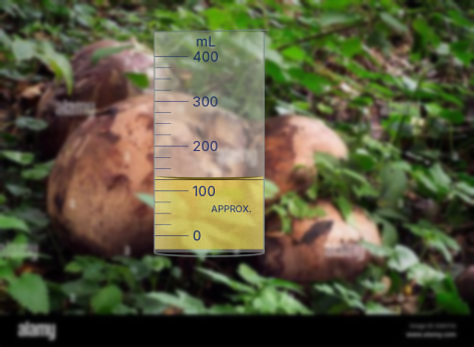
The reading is 125 (mL)
